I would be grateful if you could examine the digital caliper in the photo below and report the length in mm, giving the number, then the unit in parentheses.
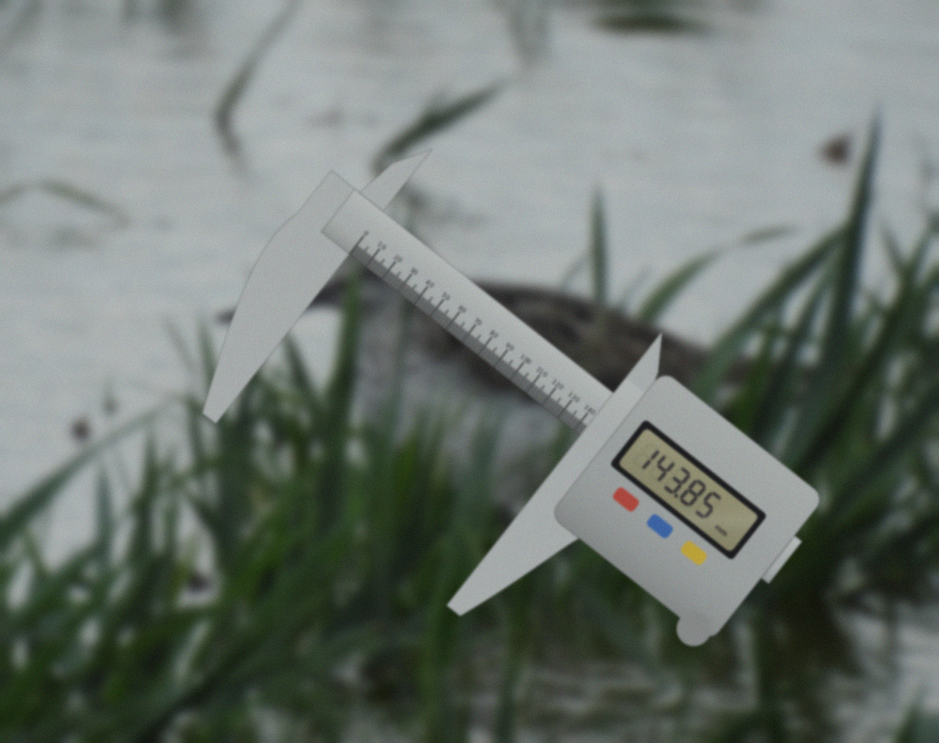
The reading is 143.85 (mm)
